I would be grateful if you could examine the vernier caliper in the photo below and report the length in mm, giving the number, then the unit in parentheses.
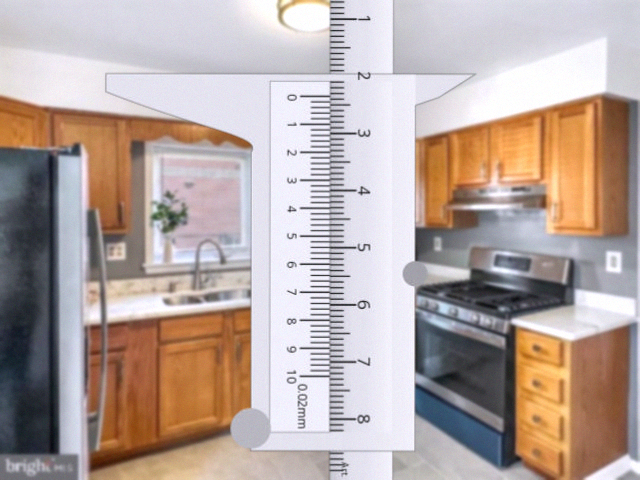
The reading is 23.5 (mm)
